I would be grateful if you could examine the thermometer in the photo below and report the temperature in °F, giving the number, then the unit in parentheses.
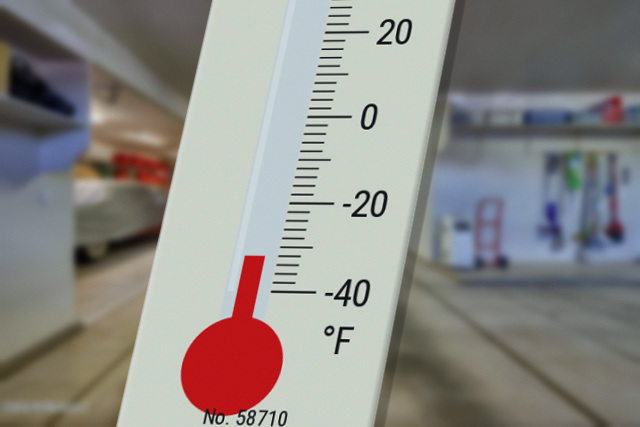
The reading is -32 (°F)
